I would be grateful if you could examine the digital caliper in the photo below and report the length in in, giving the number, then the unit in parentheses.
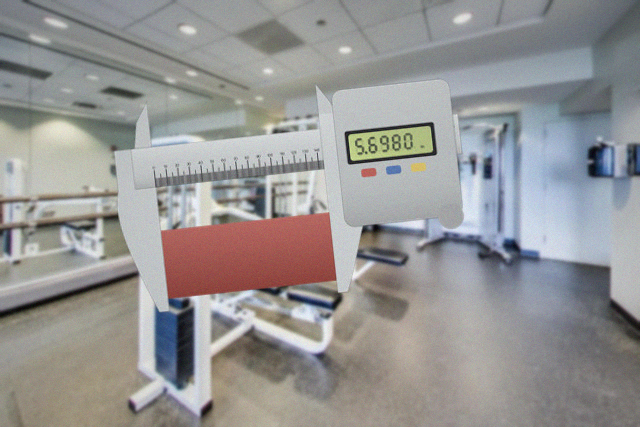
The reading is 5.6980 (in)
